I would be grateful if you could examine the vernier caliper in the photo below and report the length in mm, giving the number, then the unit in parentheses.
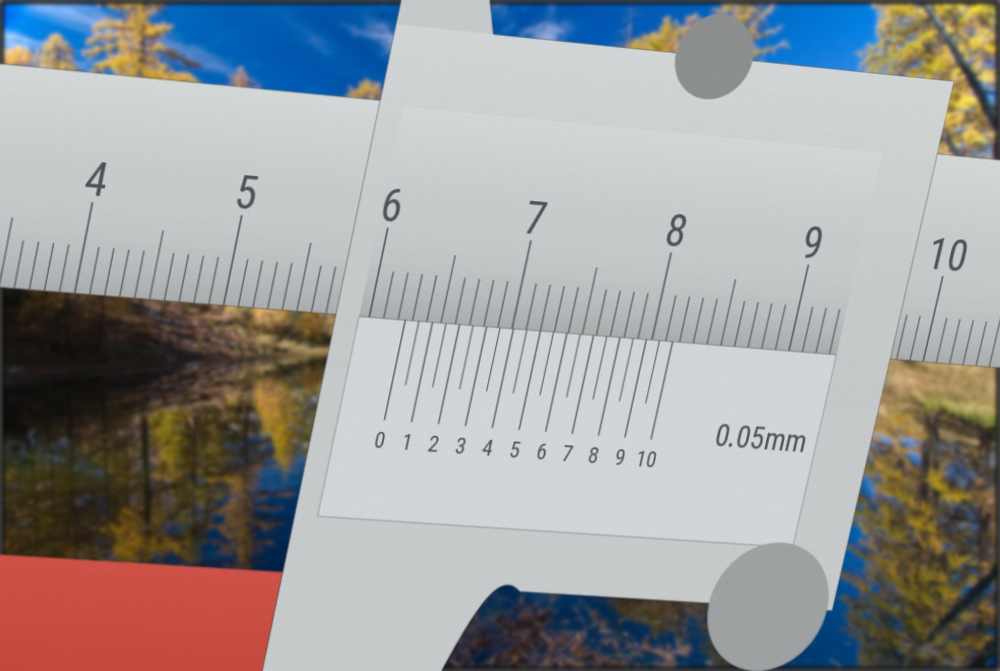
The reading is 62.5 (mm)
